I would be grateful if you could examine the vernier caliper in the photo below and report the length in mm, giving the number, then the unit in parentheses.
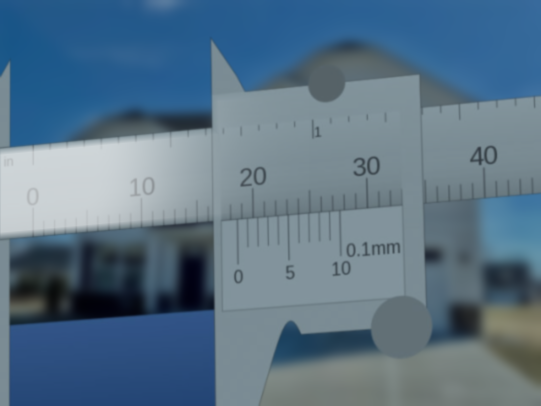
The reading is 18.6 (mm)
